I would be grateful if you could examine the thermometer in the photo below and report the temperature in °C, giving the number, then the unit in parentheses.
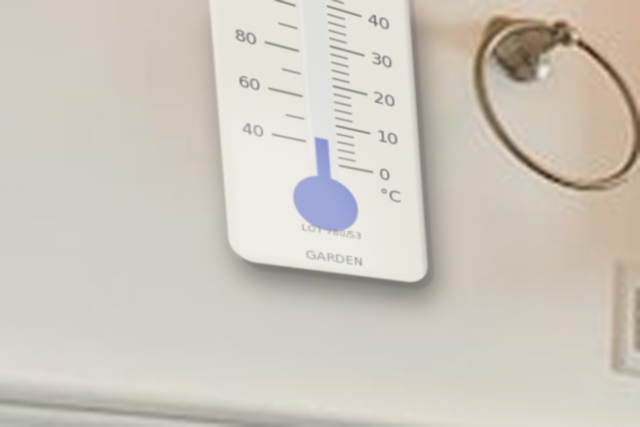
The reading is 6 (°C)
